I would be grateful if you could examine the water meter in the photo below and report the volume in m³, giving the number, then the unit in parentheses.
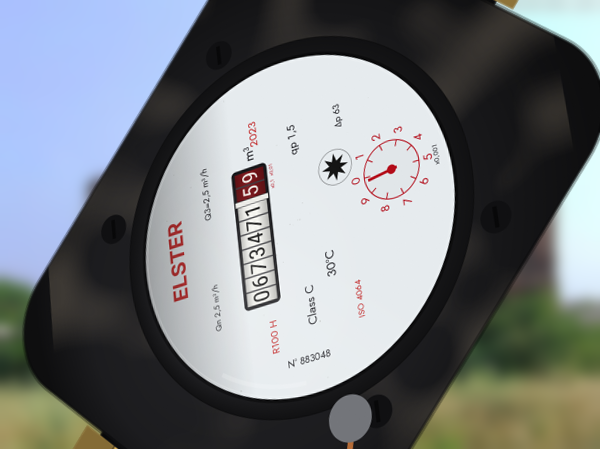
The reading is 673471.589 (m³)
